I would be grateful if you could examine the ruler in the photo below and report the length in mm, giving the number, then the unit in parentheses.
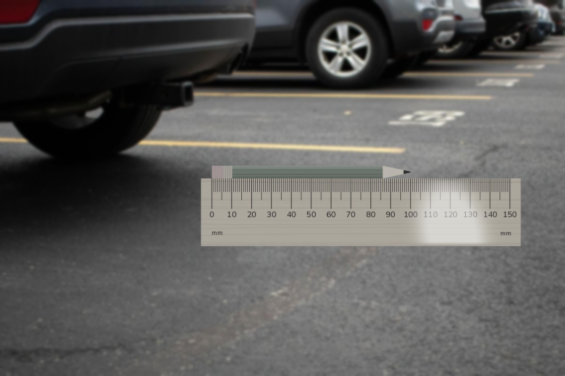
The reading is 100 (mm)
